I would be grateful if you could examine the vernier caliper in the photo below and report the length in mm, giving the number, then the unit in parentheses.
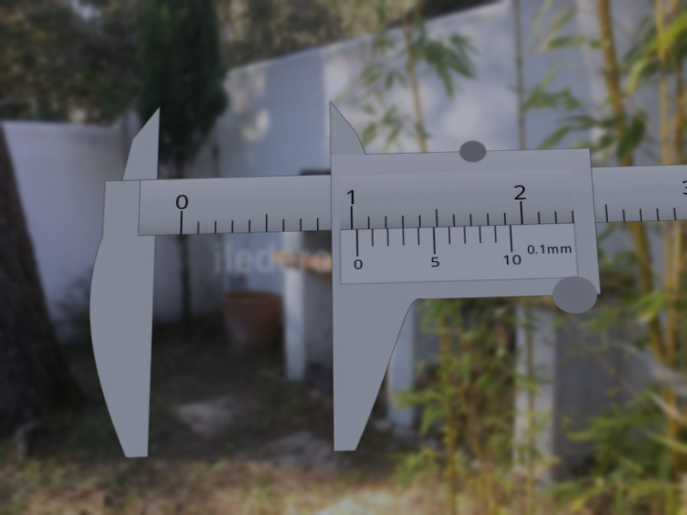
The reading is 10.3 (mm)
